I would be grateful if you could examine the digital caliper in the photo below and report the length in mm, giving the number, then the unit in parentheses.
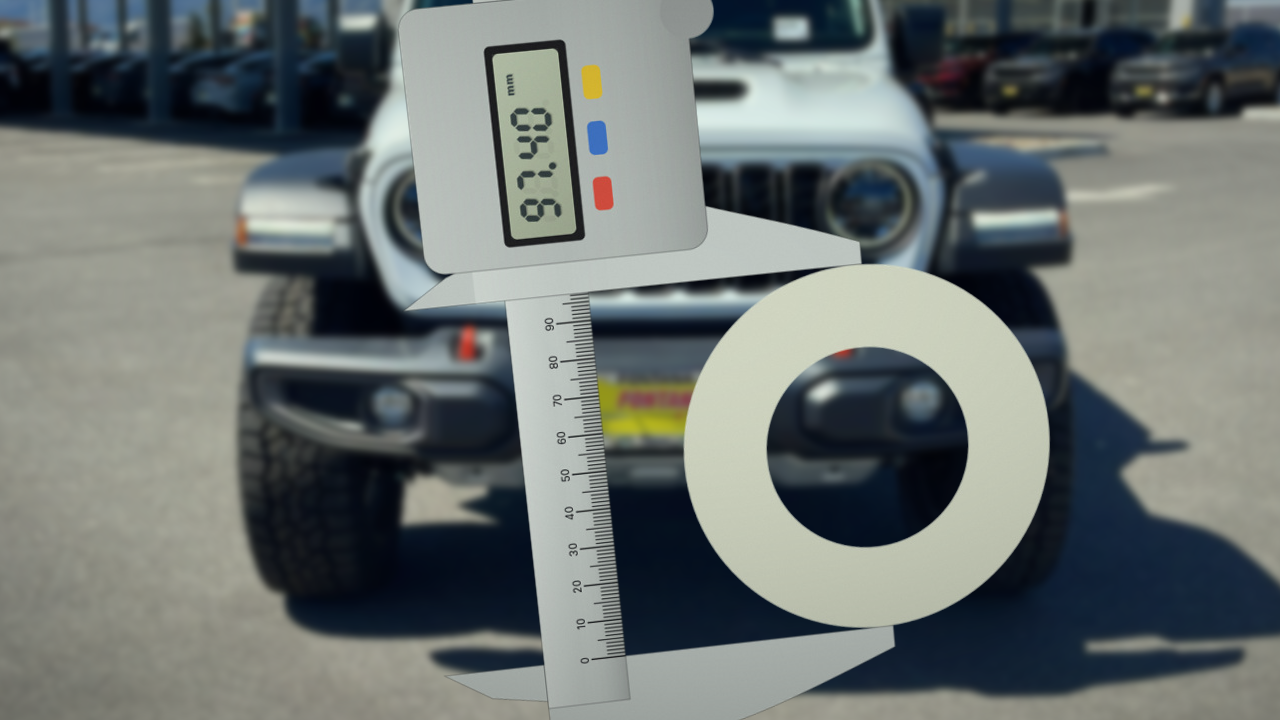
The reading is 97.40 (mm)
